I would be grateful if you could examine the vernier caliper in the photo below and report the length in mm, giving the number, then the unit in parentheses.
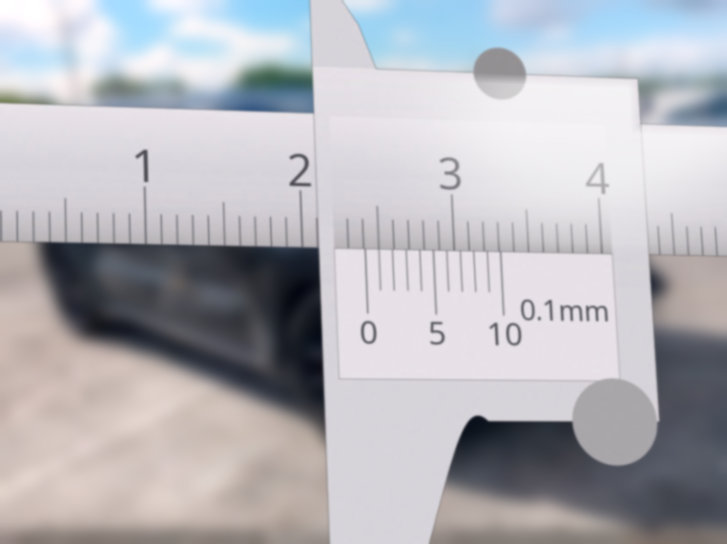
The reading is 24.1 (mm)
